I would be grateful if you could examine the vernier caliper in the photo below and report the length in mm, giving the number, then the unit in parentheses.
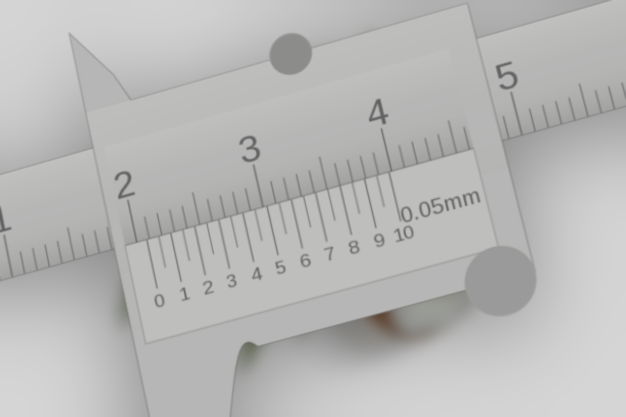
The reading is 20.8 (mm)
